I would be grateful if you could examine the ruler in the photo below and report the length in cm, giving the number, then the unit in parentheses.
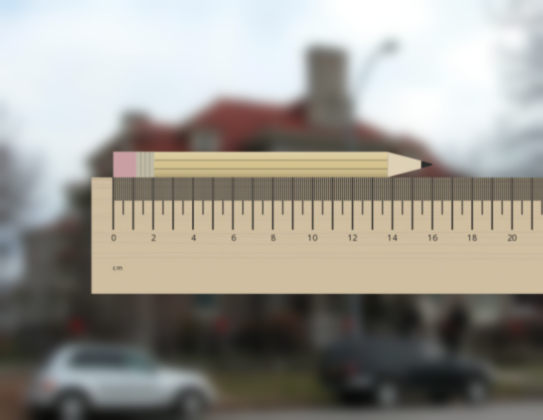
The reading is 16 (cm)
